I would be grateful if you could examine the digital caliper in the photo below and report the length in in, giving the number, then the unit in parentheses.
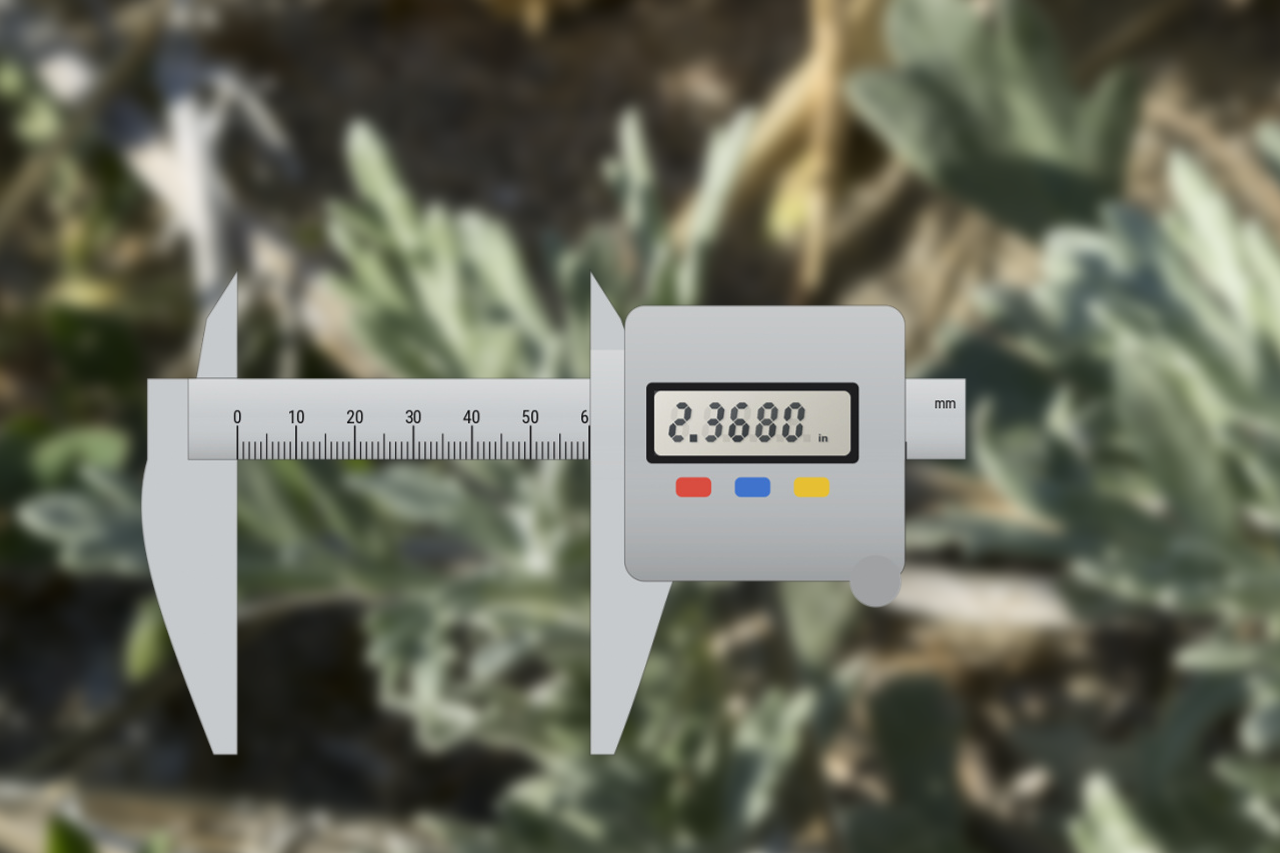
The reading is 2.3680 (in)
